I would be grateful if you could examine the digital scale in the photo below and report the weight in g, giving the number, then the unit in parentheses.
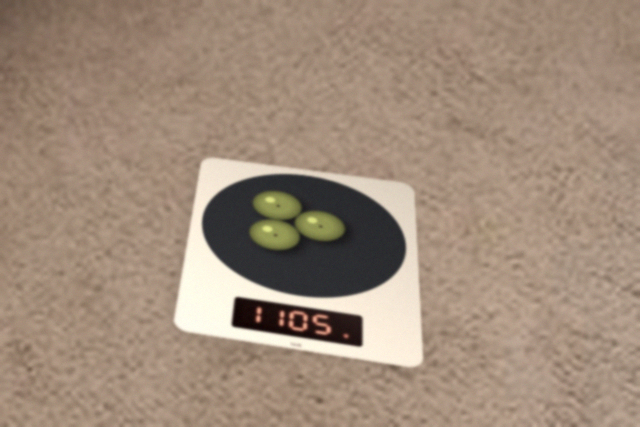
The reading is 1105 (g)
